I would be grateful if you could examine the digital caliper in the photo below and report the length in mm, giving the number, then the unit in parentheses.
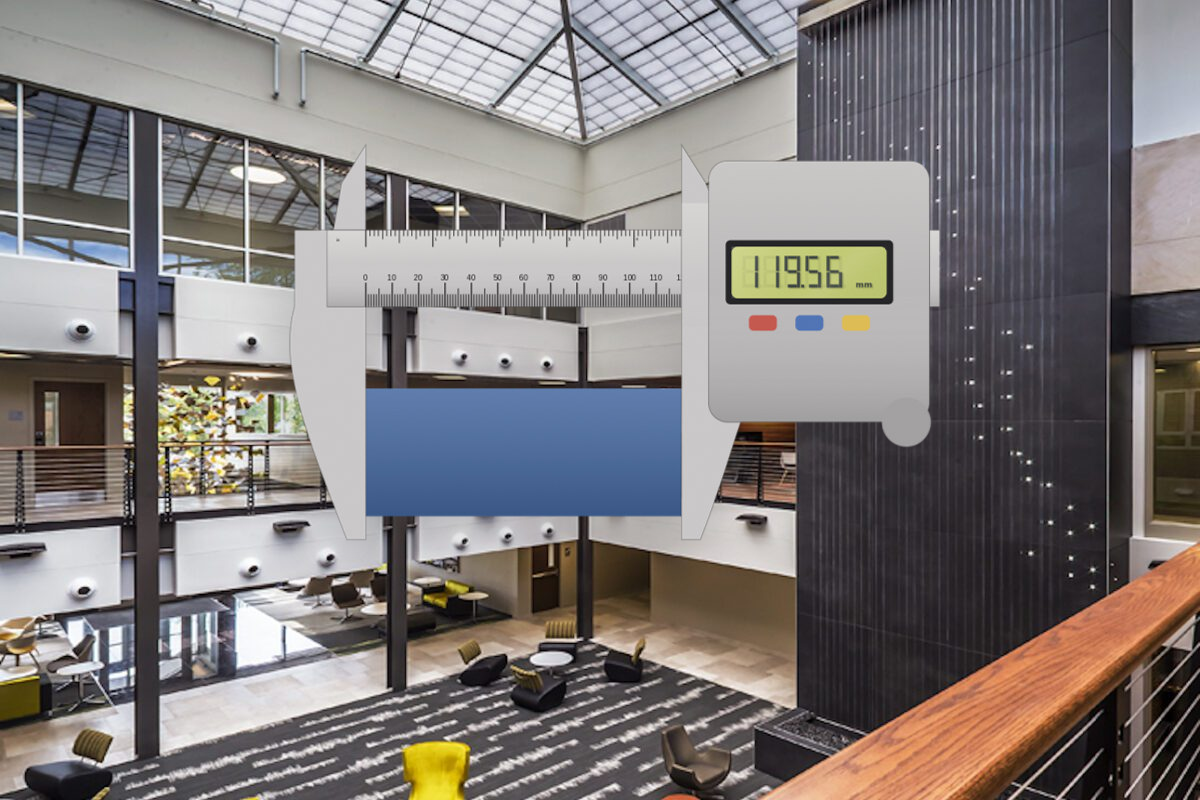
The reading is 119.56 (mm)
